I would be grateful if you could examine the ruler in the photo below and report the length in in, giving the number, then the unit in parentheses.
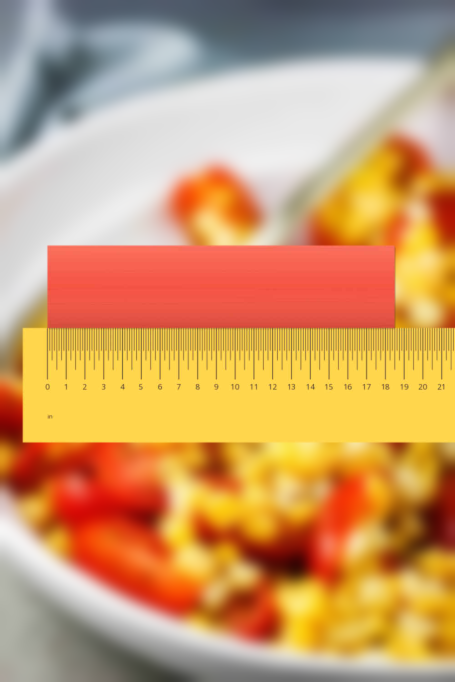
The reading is 18.5 (in)
